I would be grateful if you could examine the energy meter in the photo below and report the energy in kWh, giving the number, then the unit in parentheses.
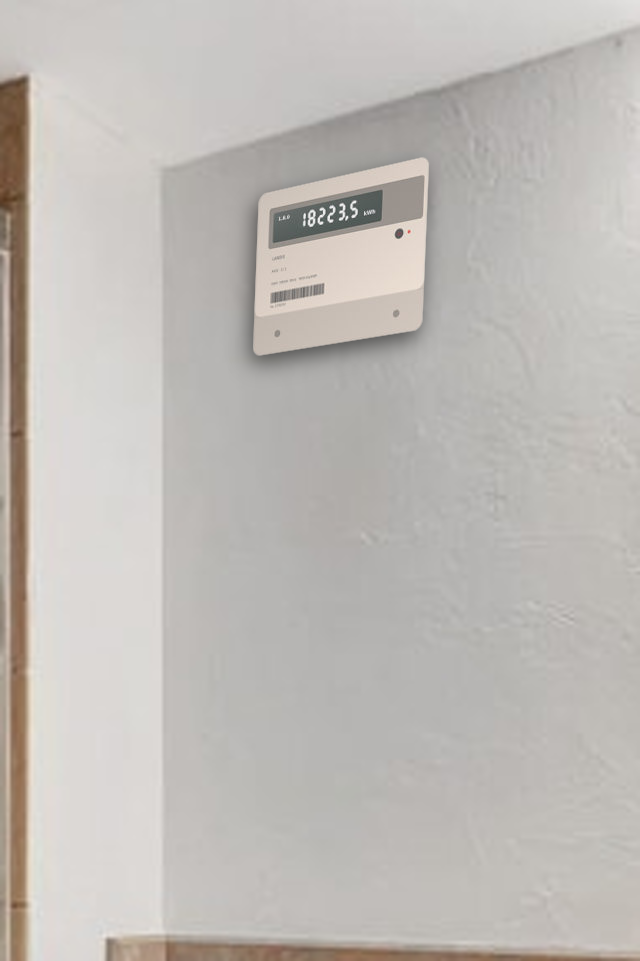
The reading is 18223.5 (kWh)
